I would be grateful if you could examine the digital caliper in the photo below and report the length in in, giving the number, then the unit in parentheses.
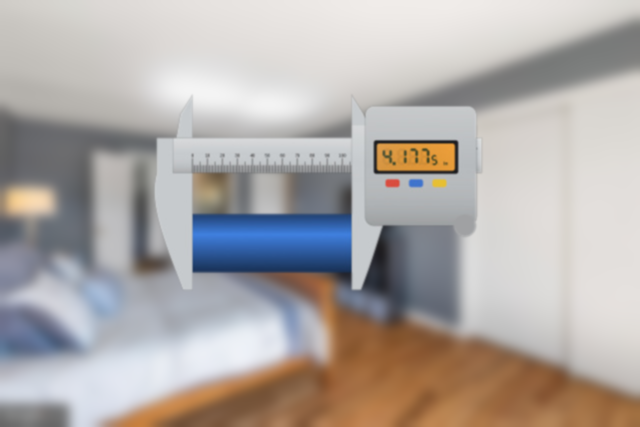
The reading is 4.1775 (in)
